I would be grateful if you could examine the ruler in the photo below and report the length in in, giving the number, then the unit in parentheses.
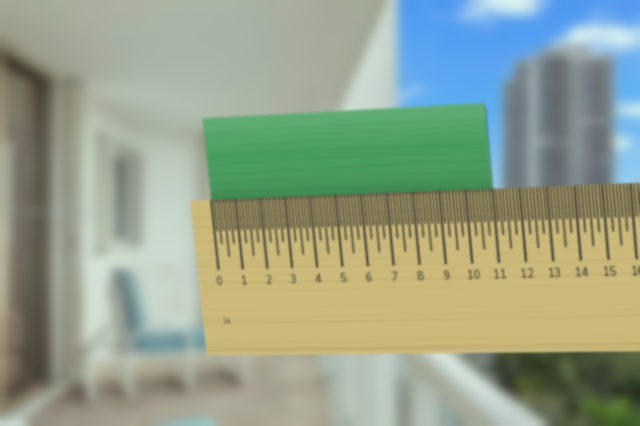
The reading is 11 (in)
